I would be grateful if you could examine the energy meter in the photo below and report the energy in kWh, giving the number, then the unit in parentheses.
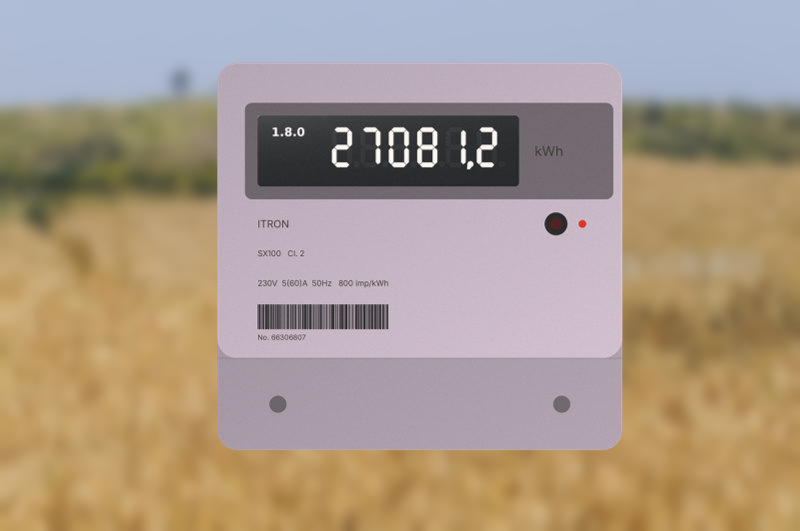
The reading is 27081.2 (kWh)
